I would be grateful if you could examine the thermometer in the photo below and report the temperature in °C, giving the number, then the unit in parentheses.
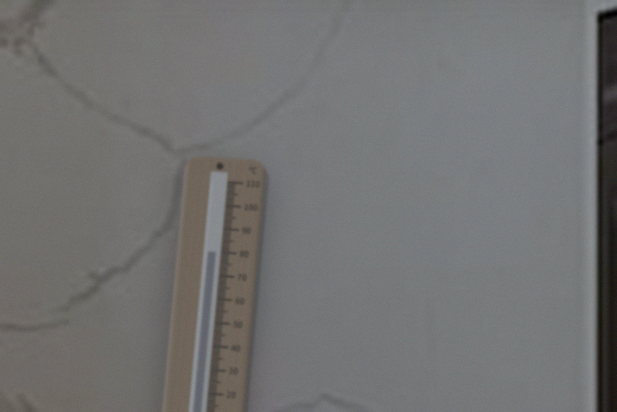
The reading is 80 (°C)
